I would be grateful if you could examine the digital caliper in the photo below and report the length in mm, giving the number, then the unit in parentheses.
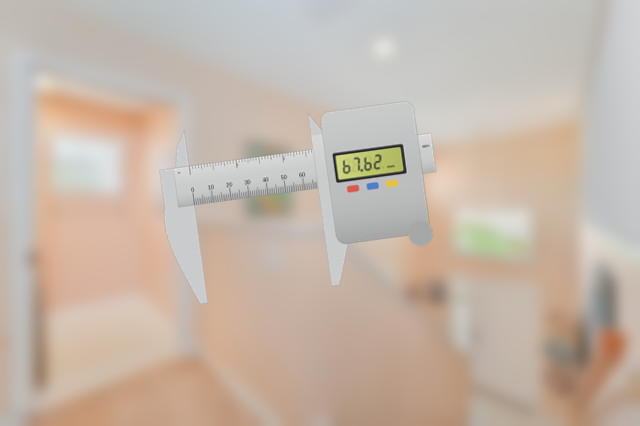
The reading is 67.62 (mm)
